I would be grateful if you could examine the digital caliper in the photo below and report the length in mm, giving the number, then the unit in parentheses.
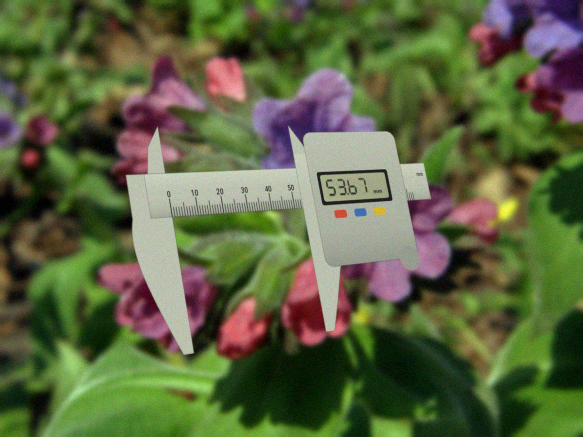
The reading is 53.67 (mm)
